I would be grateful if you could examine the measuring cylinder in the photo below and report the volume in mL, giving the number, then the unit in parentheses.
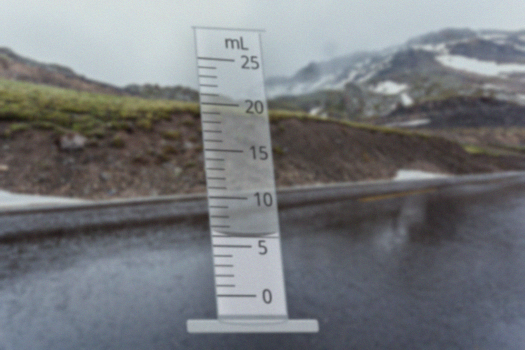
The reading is 6 (mL)
